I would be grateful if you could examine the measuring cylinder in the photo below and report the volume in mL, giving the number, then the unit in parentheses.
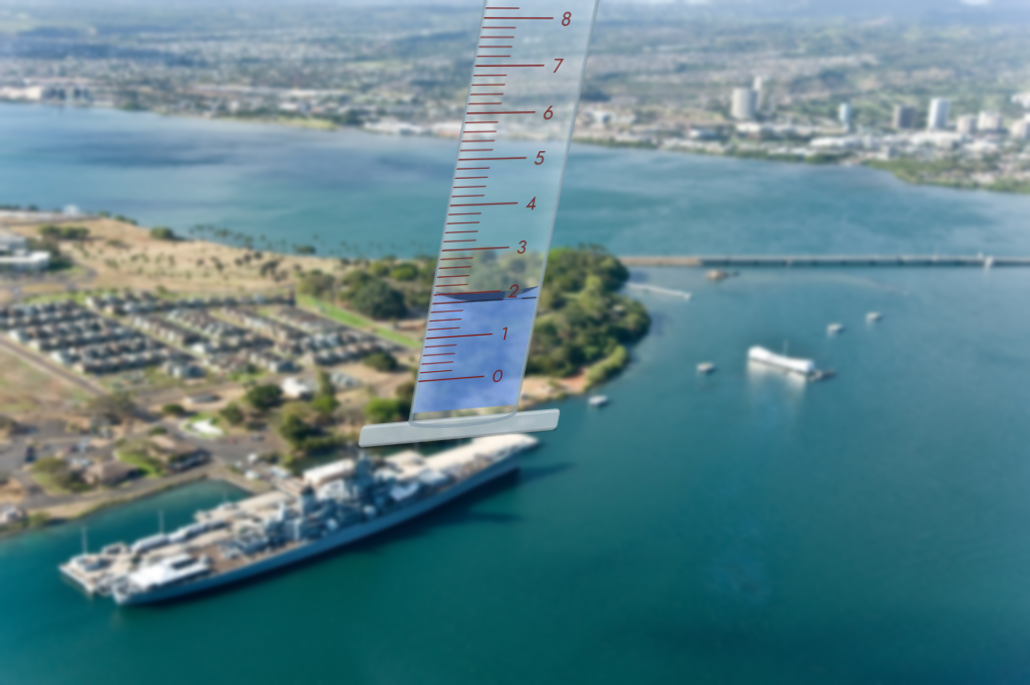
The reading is 1.8 (mL)
